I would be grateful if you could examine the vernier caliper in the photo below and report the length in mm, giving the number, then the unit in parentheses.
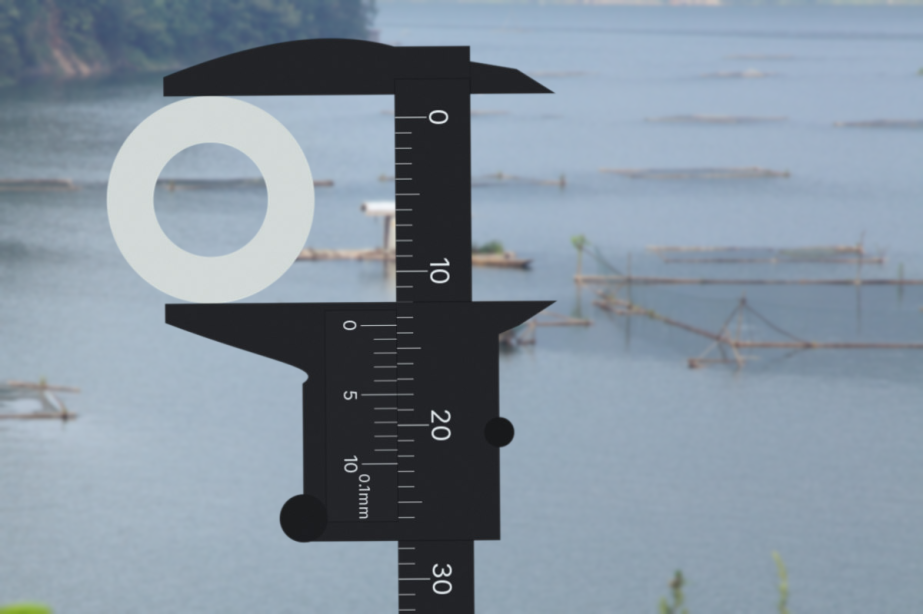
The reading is 13.5 (mm)
